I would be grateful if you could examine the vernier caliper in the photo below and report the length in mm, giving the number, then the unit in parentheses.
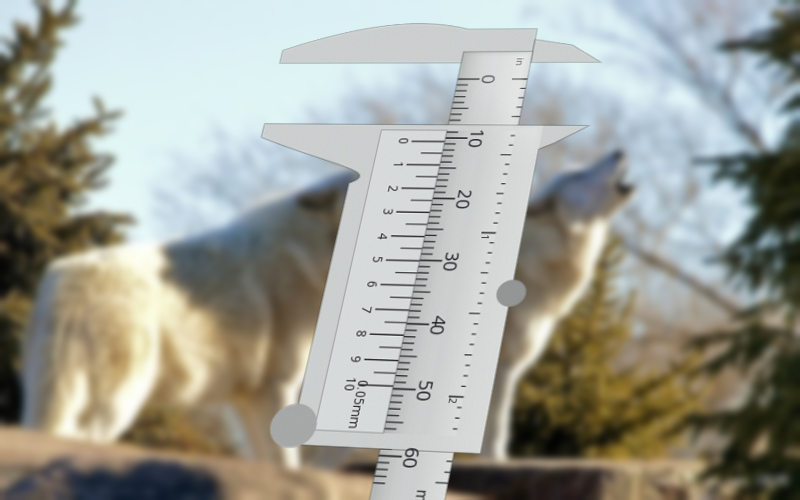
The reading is 10.6 (mm)
